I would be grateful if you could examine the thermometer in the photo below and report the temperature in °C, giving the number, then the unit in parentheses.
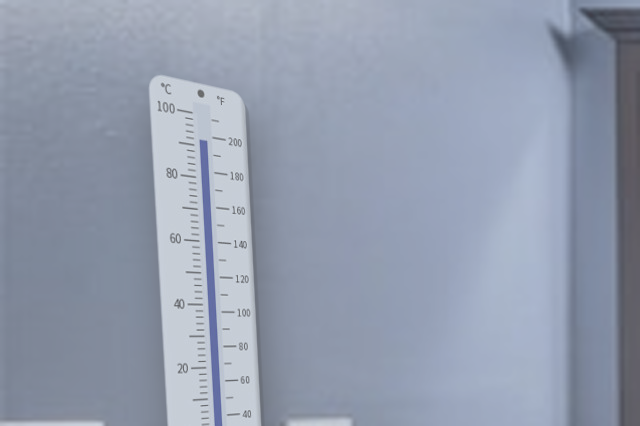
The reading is 92 (°C)
